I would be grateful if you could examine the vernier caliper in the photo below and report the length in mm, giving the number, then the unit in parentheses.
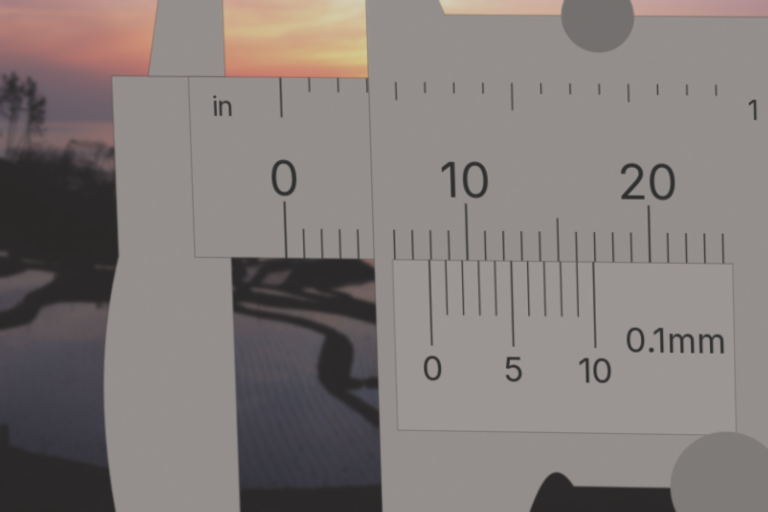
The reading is 7.9 (mm)
